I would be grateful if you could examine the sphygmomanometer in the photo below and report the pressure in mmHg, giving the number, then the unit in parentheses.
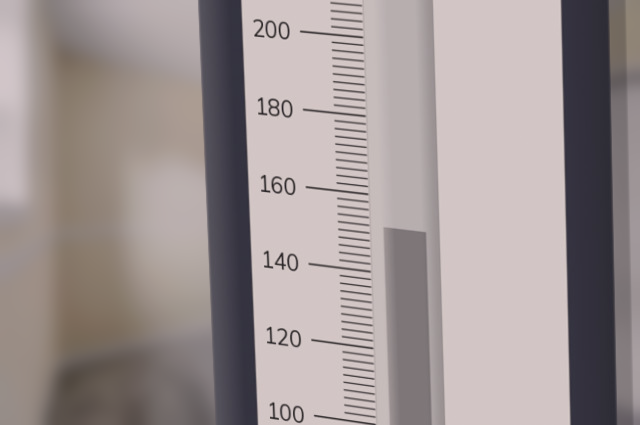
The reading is 152 (mmHg)
